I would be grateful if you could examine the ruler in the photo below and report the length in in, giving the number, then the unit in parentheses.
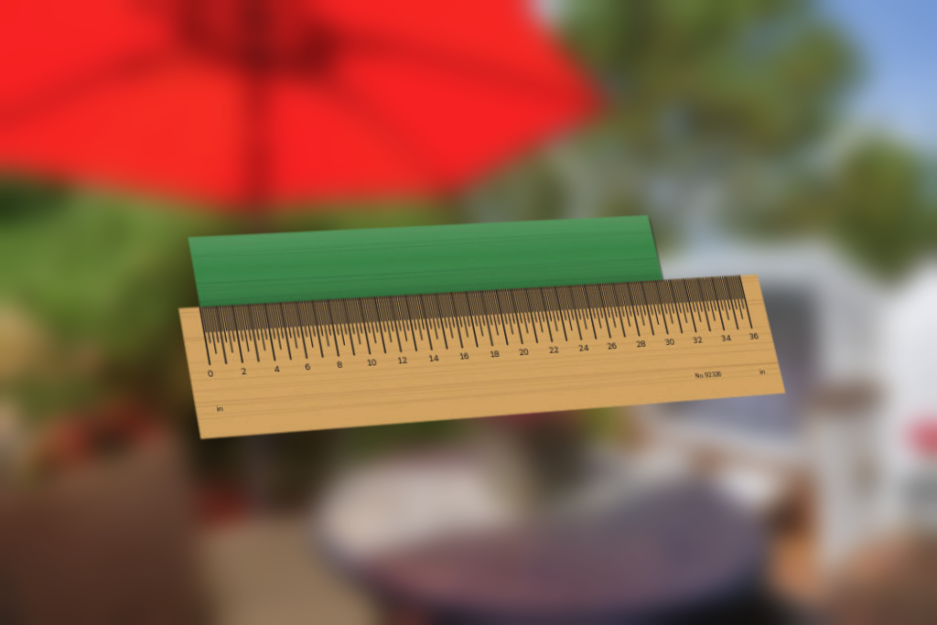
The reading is 30.5 (in)
